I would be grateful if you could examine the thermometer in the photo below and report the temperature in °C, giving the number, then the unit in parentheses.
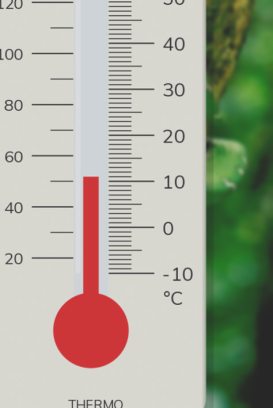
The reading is 11 (°C)
